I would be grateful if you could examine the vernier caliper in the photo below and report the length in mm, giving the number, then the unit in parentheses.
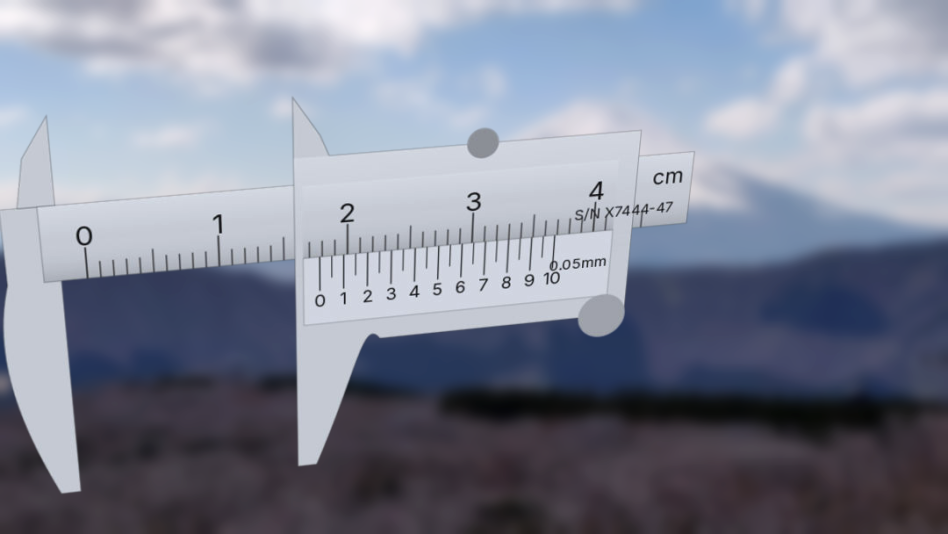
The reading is 17.8 (mm)
